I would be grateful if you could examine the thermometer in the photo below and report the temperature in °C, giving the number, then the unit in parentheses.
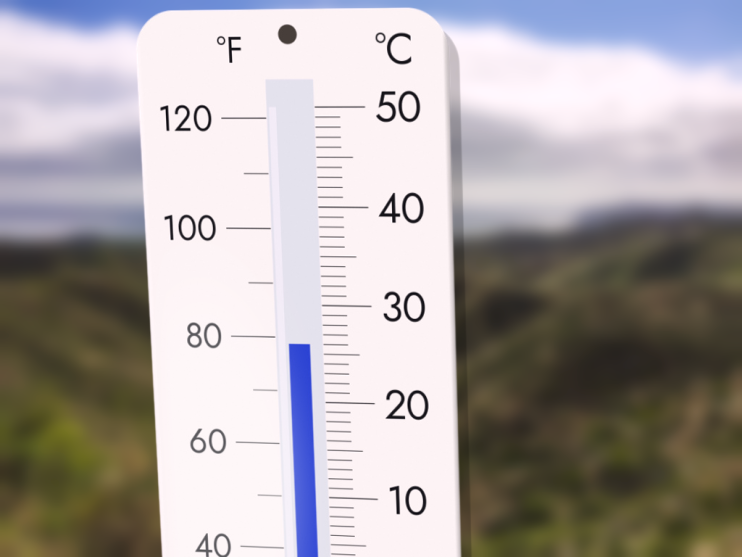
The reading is 26 (°C)
